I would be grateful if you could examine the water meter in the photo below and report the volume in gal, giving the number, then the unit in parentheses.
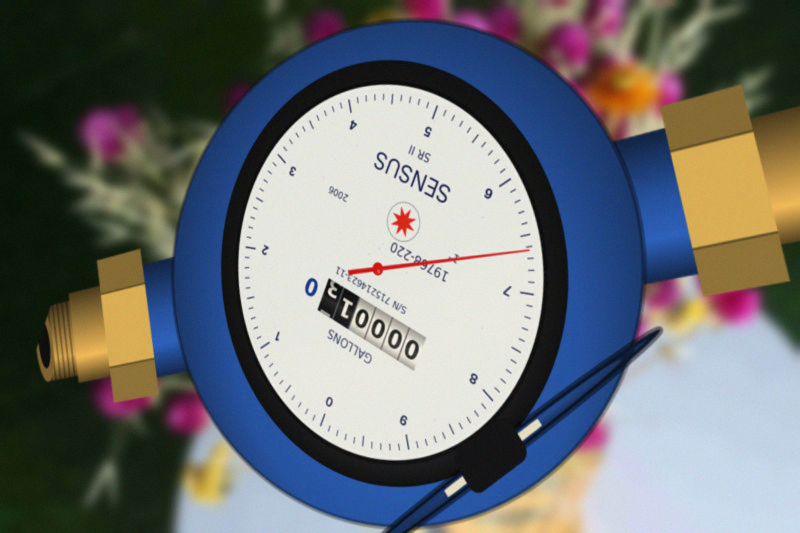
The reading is 126.6 (gal)
